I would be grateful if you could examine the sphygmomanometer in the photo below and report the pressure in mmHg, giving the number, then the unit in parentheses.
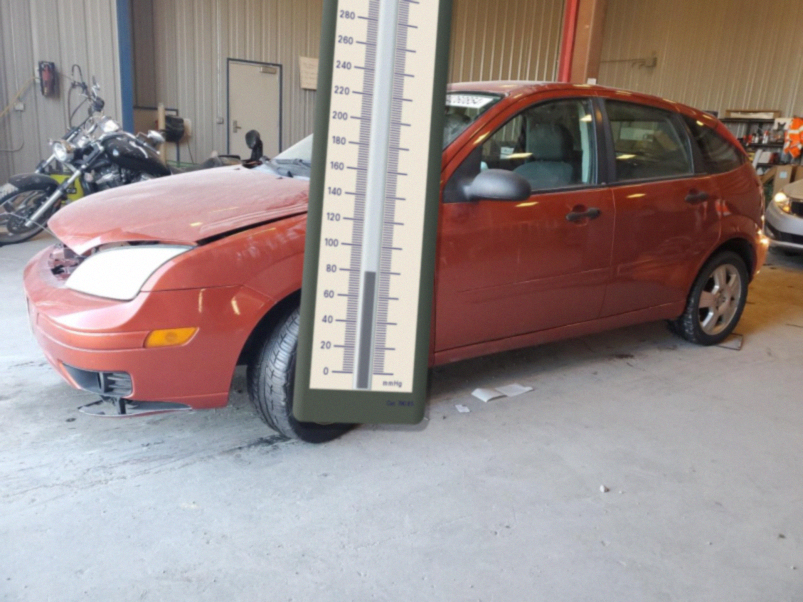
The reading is 80 (mmHg)
